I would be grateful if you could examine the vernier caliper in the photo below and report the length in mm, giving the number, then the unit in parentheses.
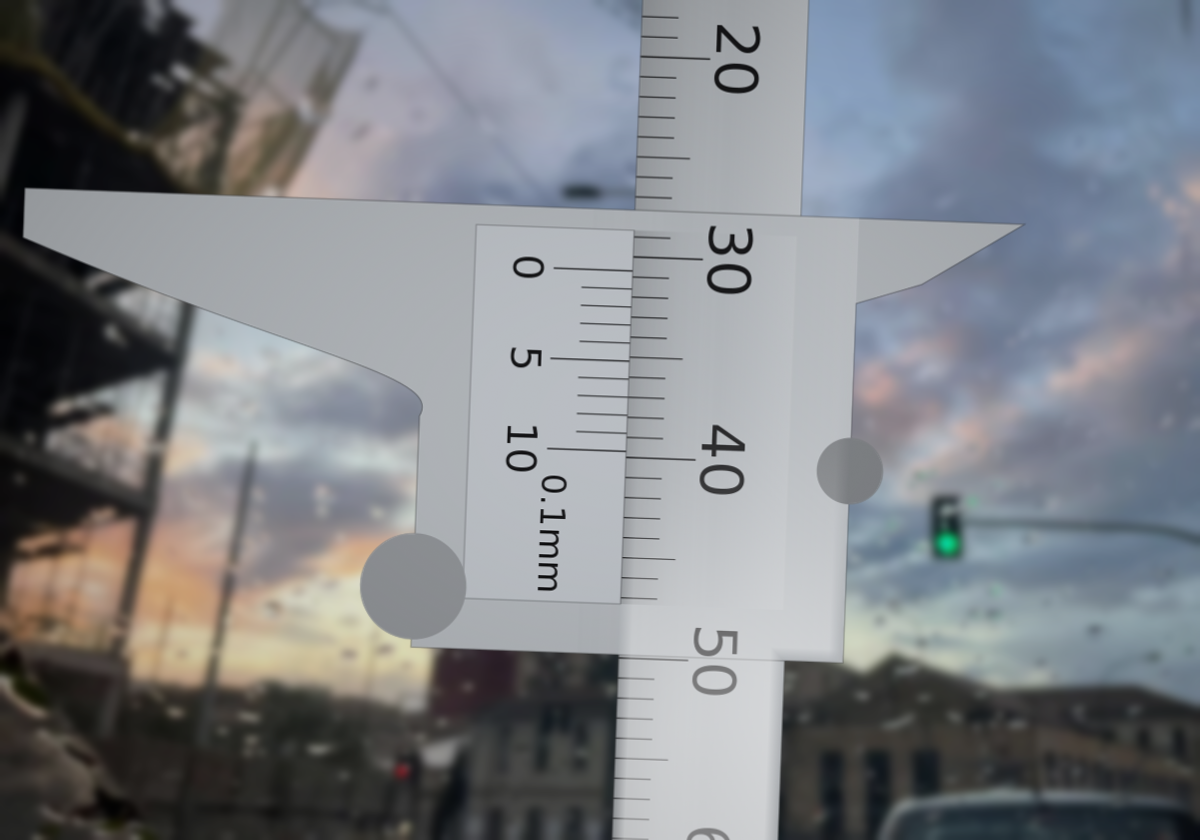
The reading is 30.7 (mm)
